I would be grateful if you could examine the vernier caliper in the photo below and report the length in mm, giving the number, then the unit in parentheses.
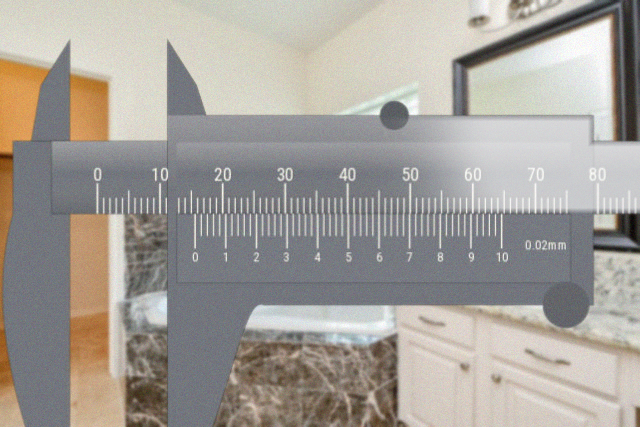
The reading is 15.6 (mm)
